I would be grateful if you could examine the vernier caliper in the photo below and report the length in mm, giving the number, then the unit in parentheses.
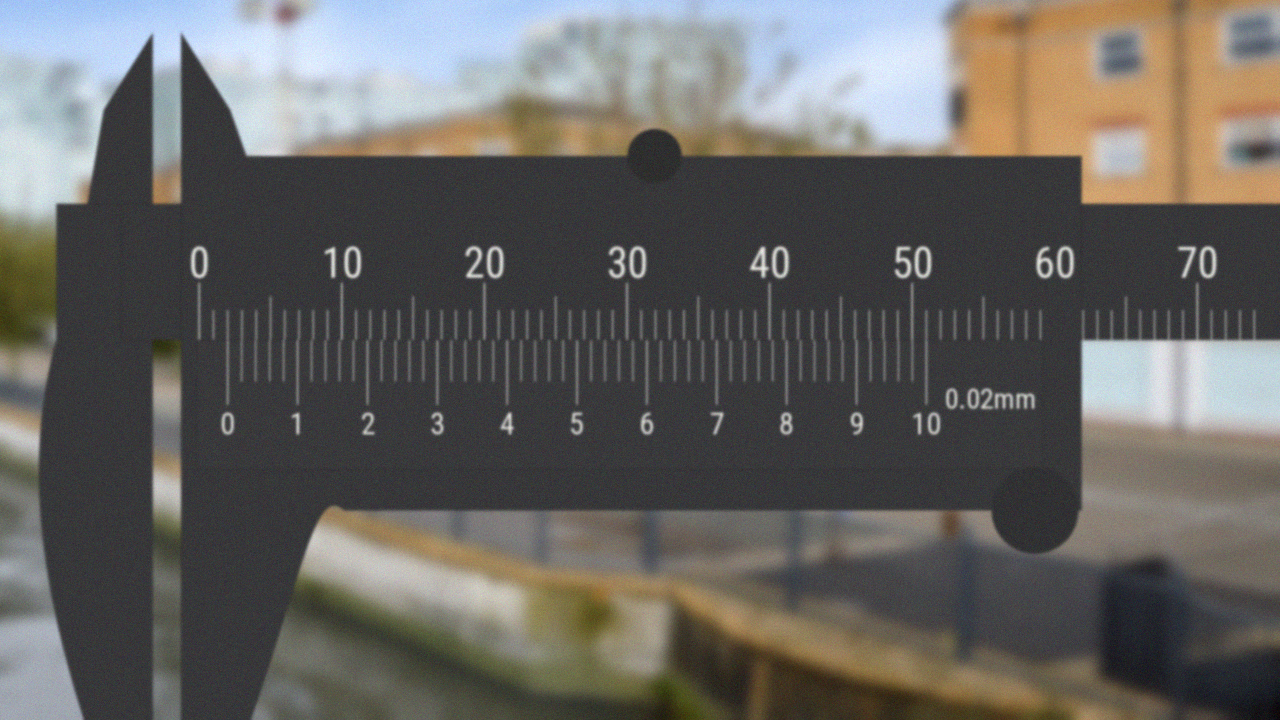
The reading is 2.0 (mm)
